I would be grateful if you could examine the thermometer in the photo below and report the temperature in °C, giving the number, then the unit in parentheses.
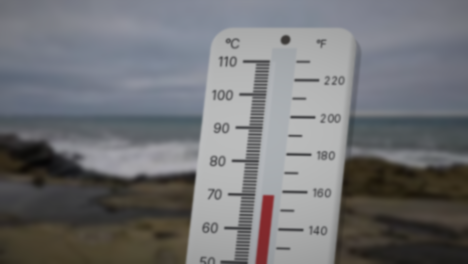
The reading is 70 (°C)
